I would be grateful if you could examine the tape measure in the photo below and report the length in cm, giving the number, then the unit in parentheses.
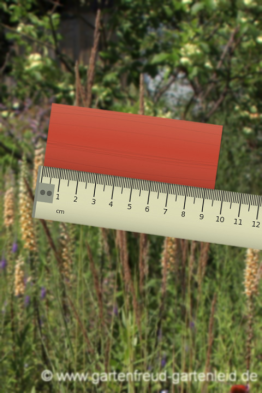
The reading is 9.5 (cm)
